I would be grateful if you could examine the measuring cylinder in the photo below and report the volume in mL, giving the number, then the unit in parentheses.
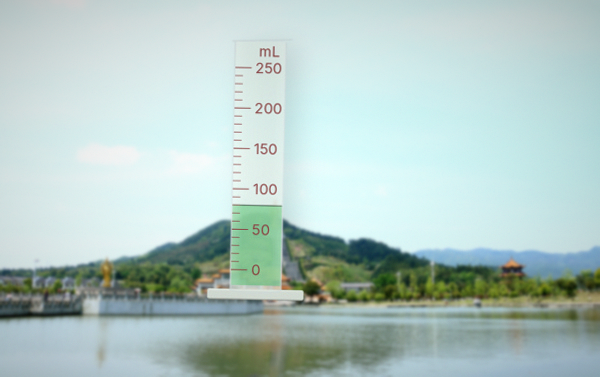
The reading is 80 (mL)
